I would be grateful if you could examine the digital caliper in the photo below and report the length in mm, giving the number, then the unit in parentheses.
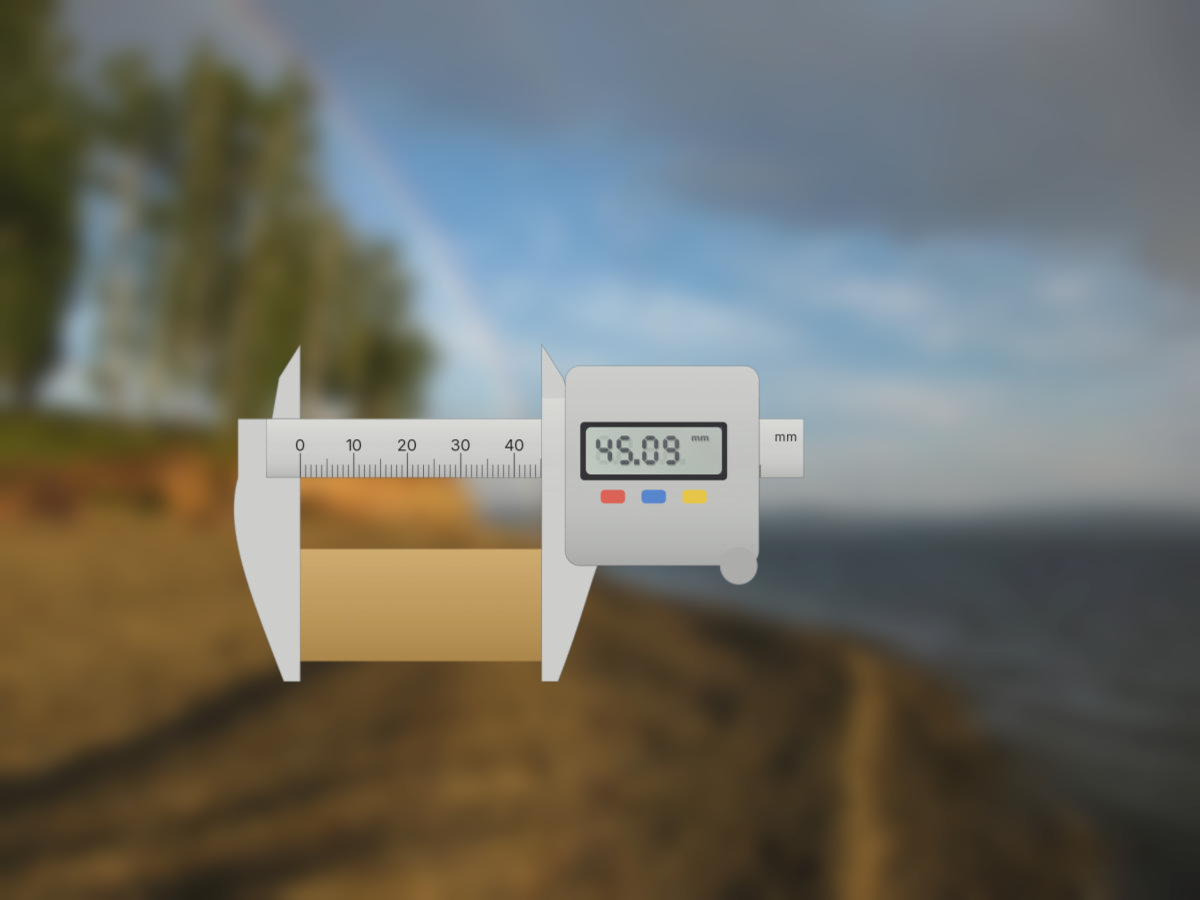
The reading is 45.09 (mm)
